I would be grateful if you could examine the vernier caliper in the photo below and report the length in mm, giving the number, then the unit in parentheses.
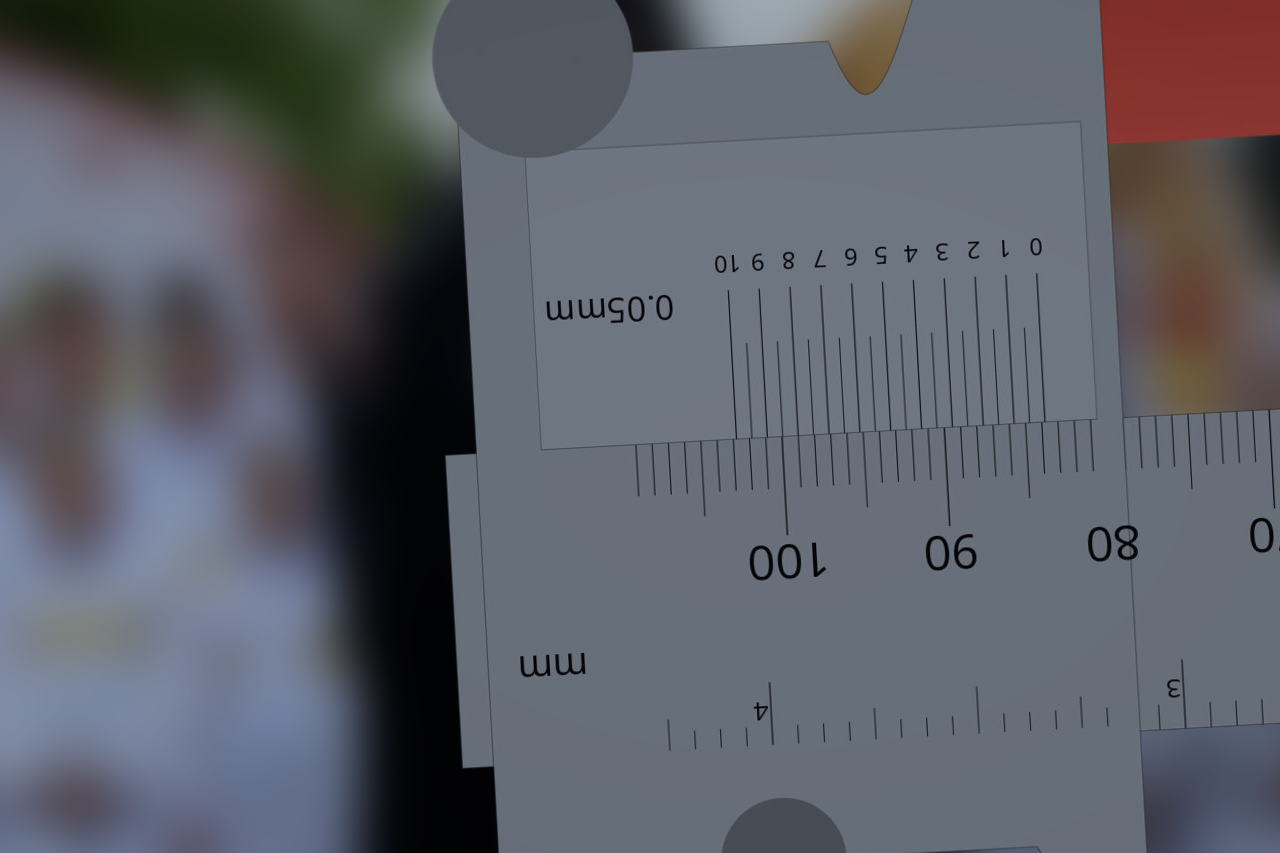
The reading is 83.8 (mm)
